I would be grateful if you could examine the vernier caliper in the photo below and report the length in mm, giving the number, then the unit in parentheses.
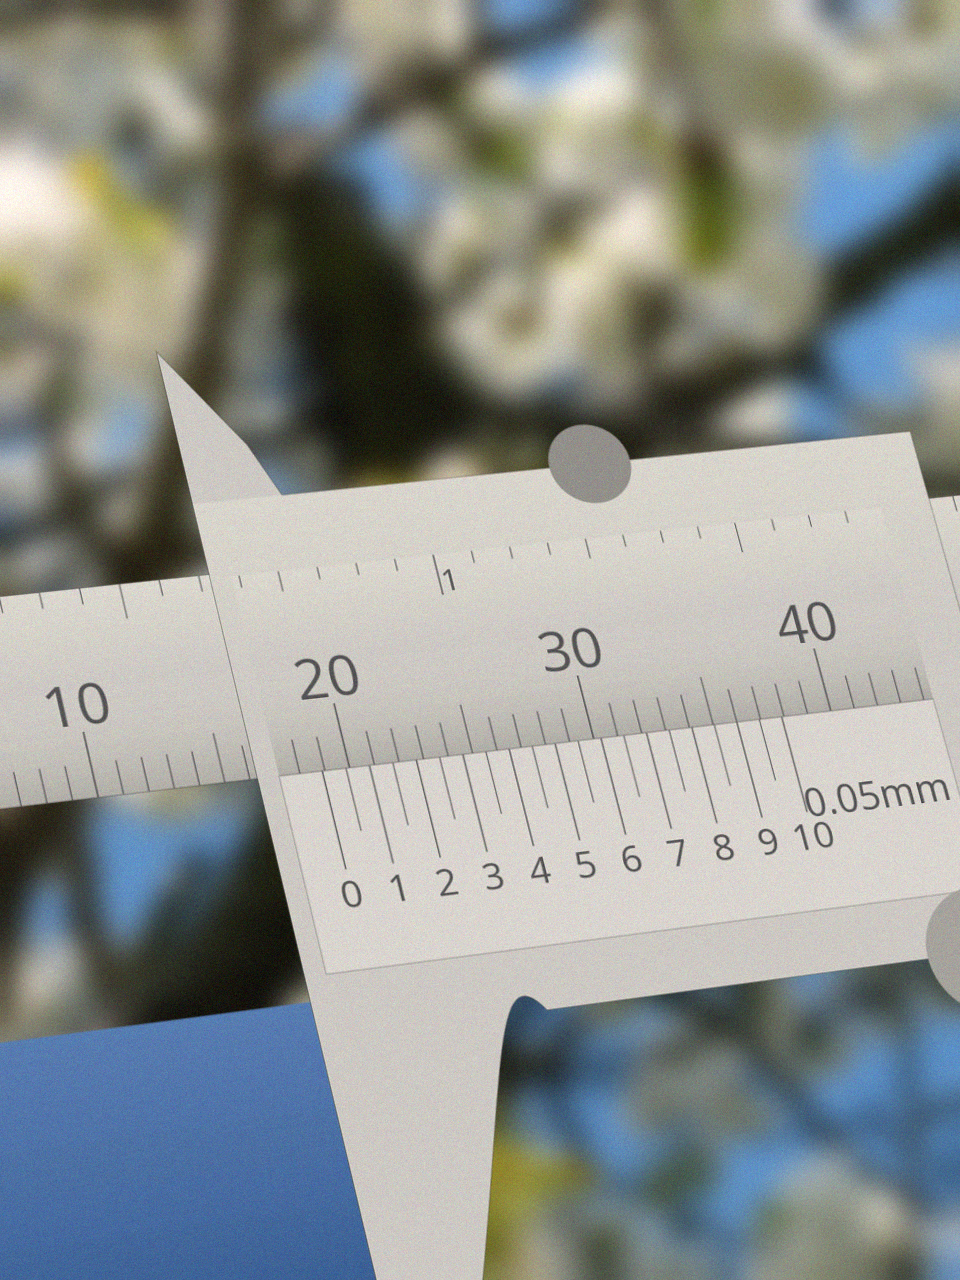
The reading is 18.9 (mm)
